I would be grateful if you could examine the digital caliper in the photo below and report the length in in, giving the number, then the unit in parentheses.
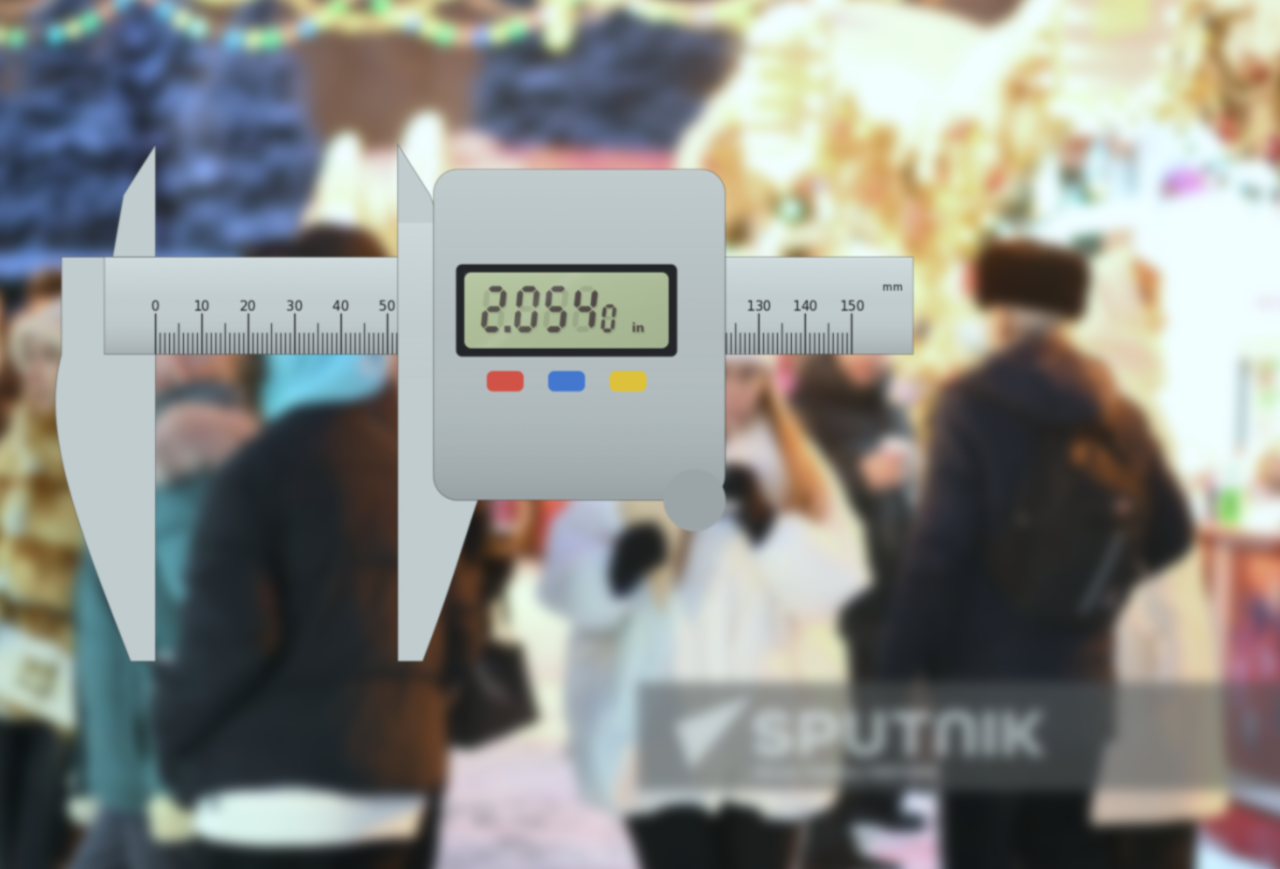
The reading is 2.0540 (in)
